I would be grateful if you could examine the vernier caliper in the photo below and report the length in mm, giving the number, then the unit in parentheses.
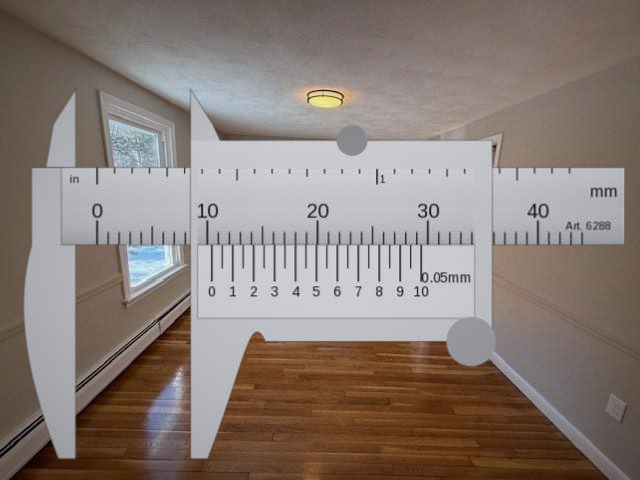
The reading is 10.4 (mm)
